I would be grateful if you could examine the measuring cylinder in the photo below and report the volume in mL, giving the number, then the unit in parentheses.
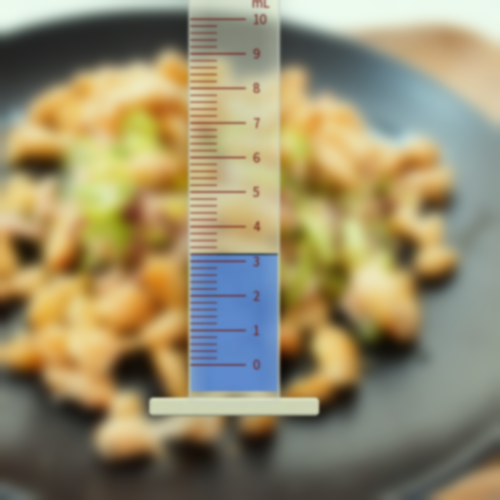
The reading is 3.2 (mL)
